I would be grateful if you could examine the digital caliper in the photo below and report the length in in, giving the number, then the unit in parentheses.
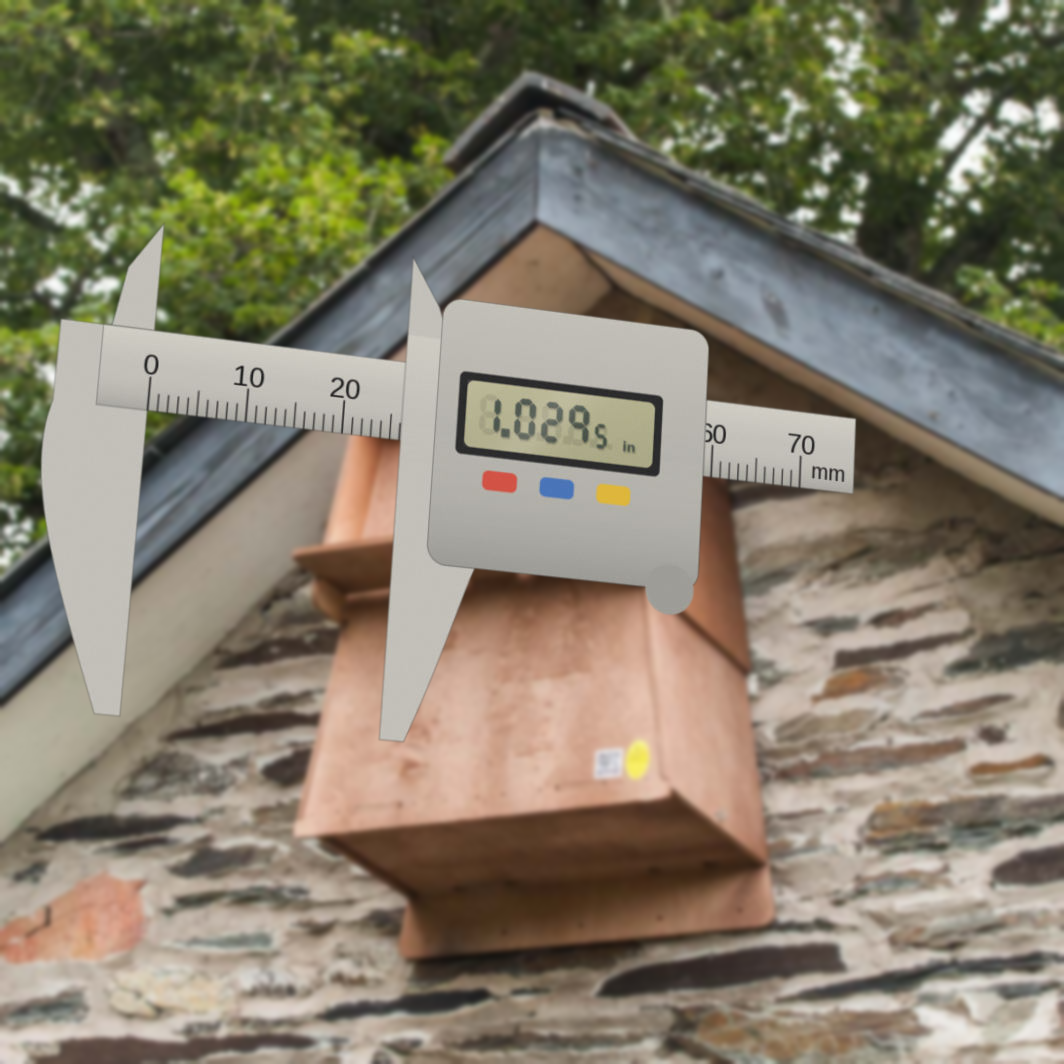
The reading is 1.0295 (in)
